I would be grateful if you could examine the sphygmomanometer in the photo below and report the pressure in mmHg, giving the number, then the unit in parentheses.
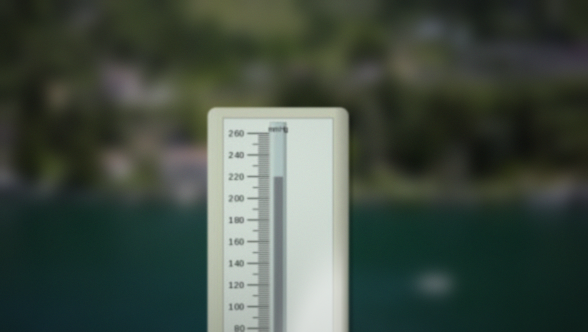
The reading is 220 (mmHg)
